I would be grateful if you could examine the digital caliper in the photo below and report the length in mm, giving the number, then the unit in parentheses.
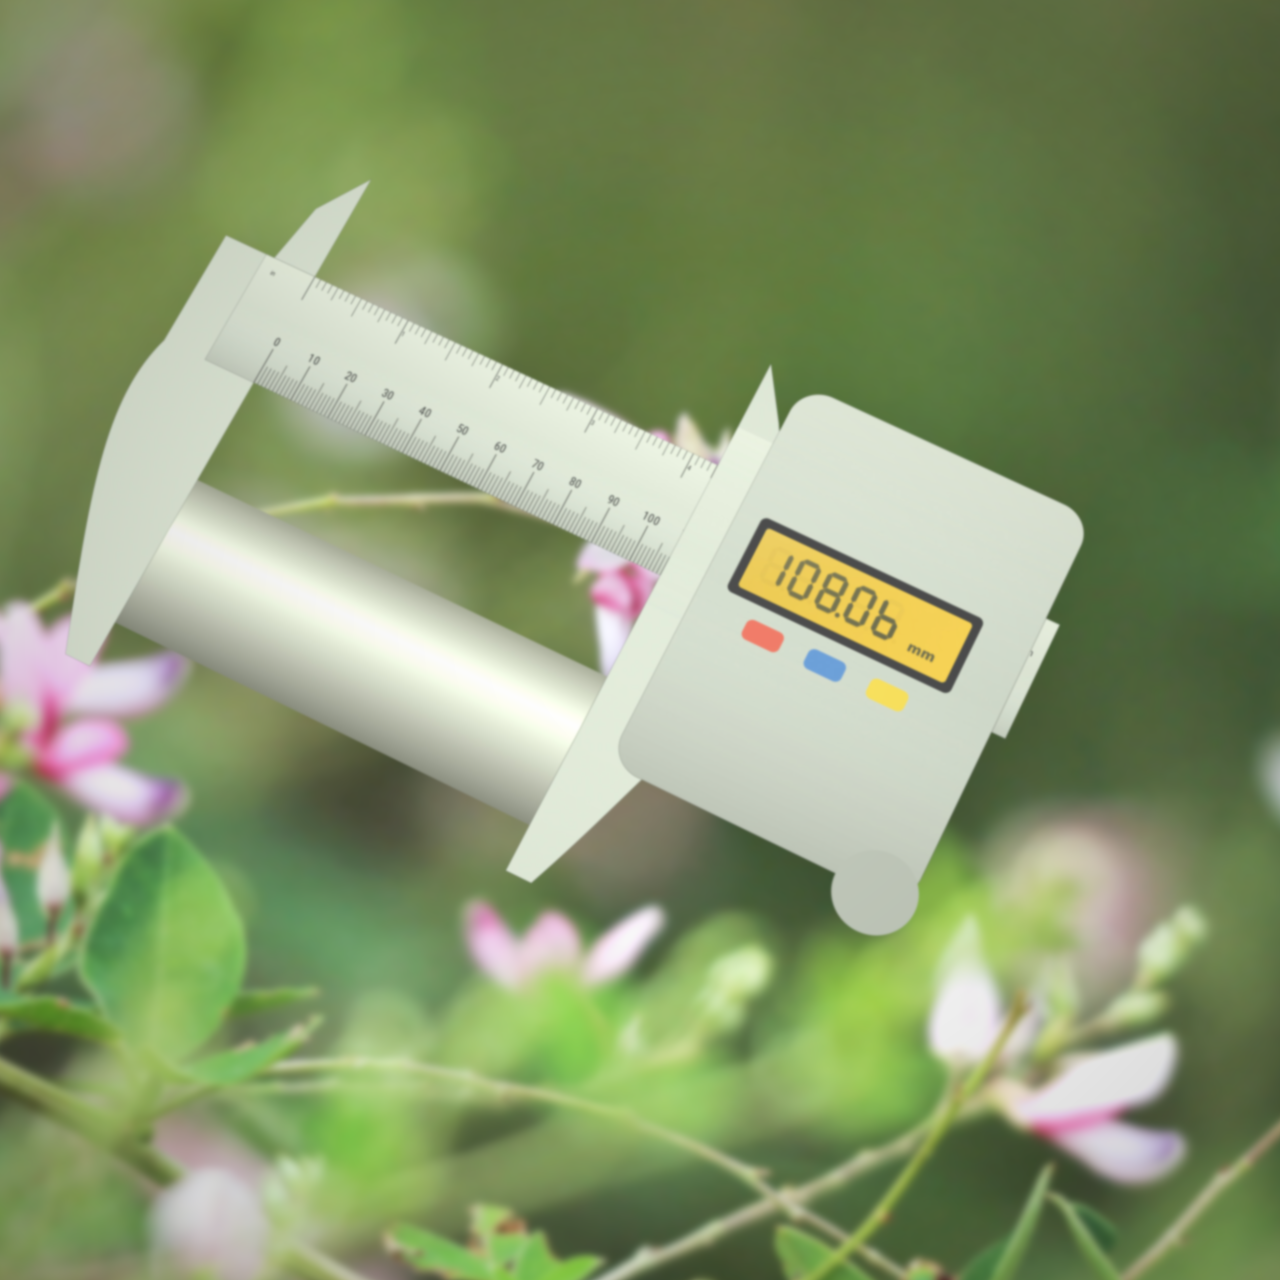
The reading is 108.06 (mm)
